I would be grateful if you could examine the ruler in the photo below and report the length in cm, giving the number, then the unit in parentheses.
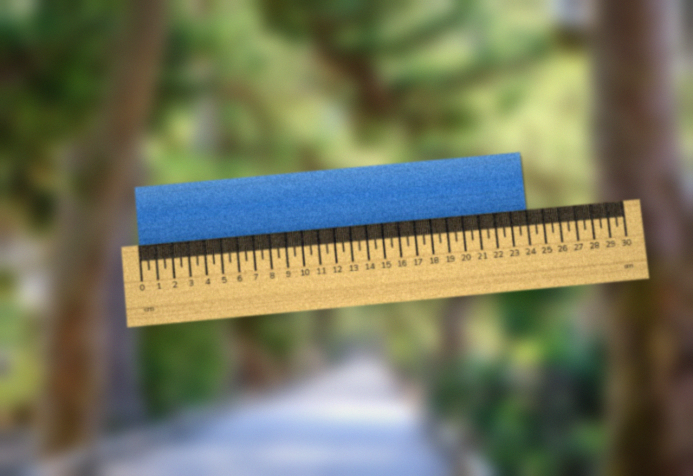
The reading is 24 (cm)
